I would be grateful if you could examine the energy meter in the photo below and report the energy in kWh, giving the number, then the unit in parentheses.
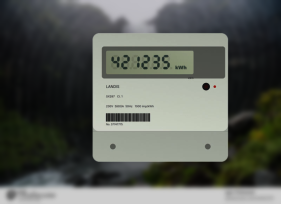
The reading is 421235 (kWh)
